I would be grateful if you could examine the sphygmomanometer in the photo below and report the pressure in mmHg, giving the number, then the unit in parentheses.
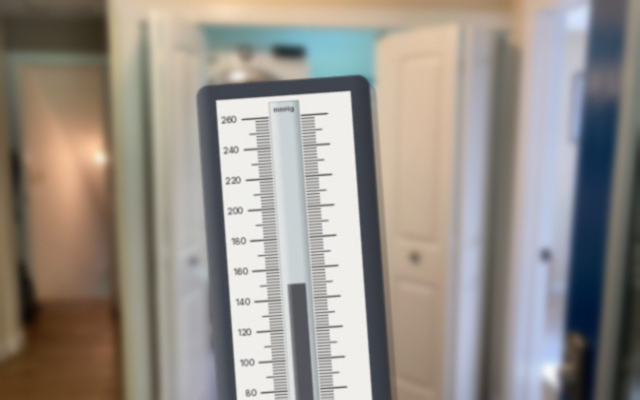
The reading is 150 (mmHg)
